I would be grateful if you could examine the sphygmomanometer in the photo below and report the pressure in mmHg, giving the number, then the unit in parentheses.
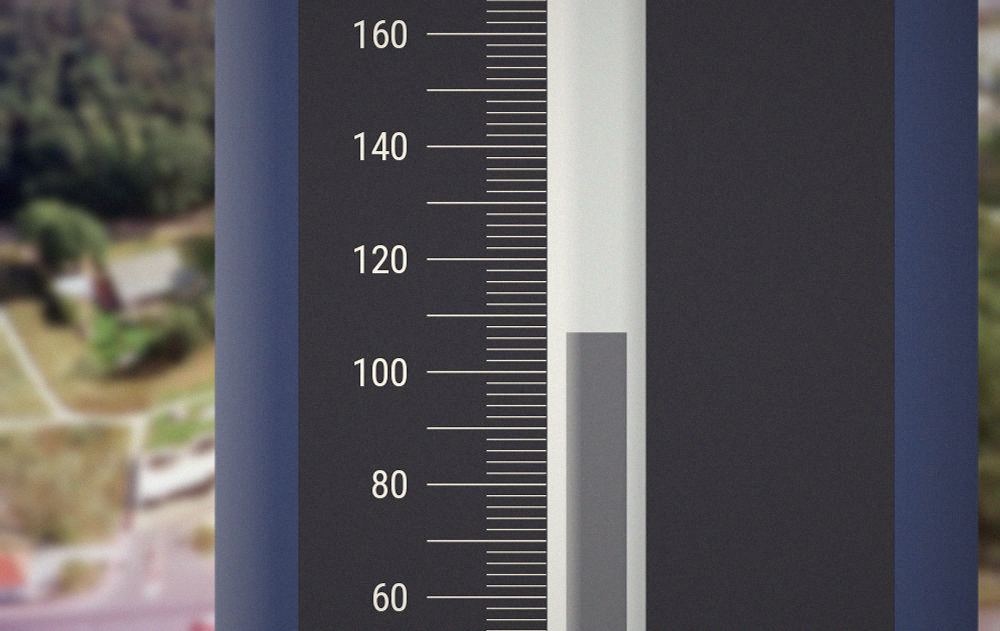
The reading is 107 (mmHg)
